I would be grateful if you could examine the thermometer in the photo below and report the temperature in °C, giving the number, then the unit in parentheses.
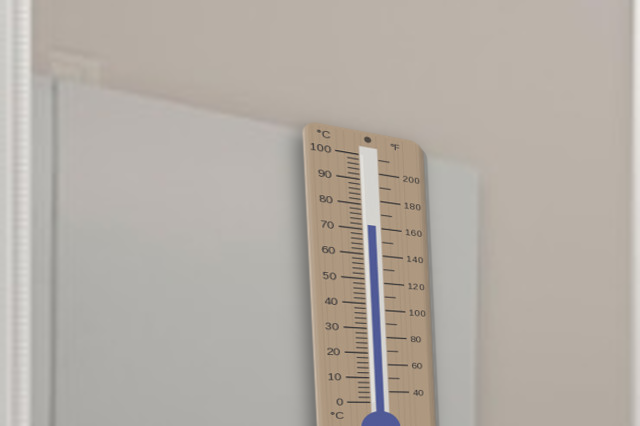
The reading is 72 (°C)
